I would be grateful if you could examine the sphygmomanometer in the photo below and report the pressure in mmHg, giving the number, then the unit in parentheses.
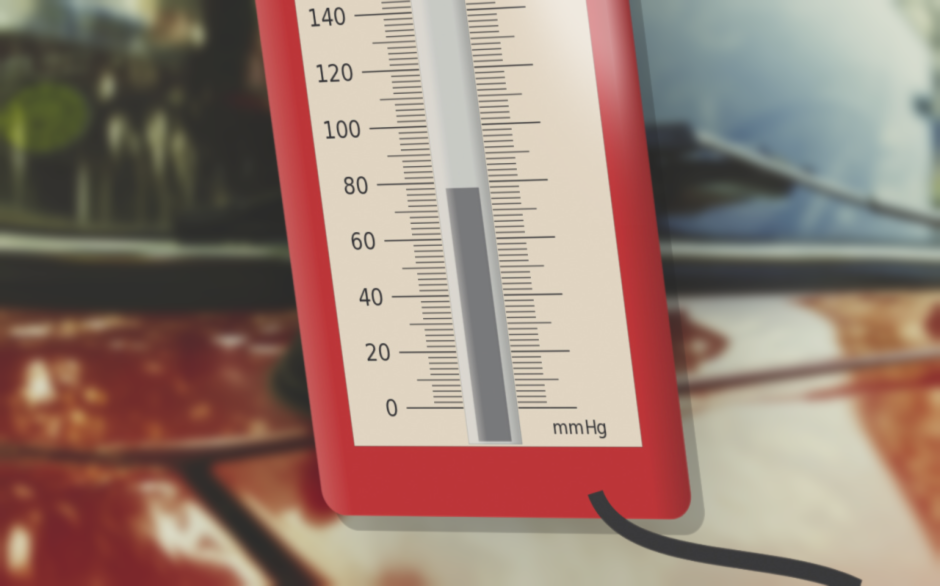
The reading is 78 (mmHg)
